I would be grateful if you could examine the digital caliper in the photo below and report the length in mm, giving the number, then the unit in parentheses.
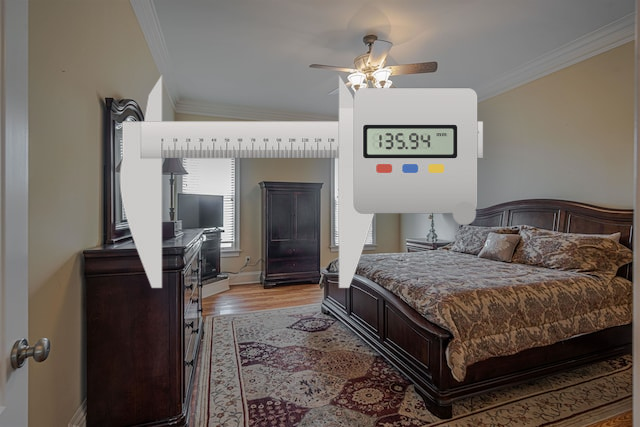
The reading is 135.94 (mm)
